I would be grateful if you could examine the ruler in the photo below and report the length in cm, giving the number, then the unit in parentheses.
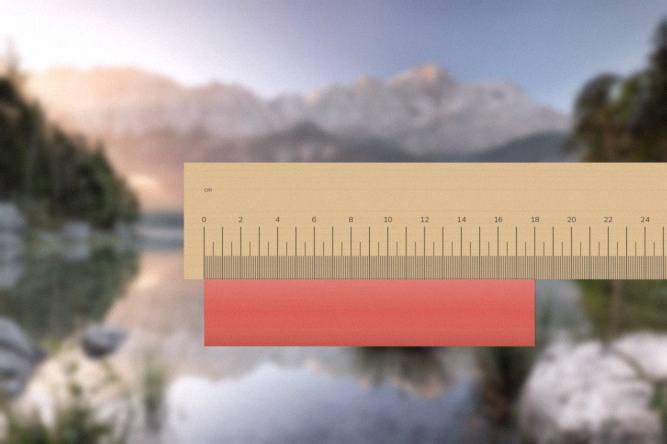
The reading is 18 (cm)
